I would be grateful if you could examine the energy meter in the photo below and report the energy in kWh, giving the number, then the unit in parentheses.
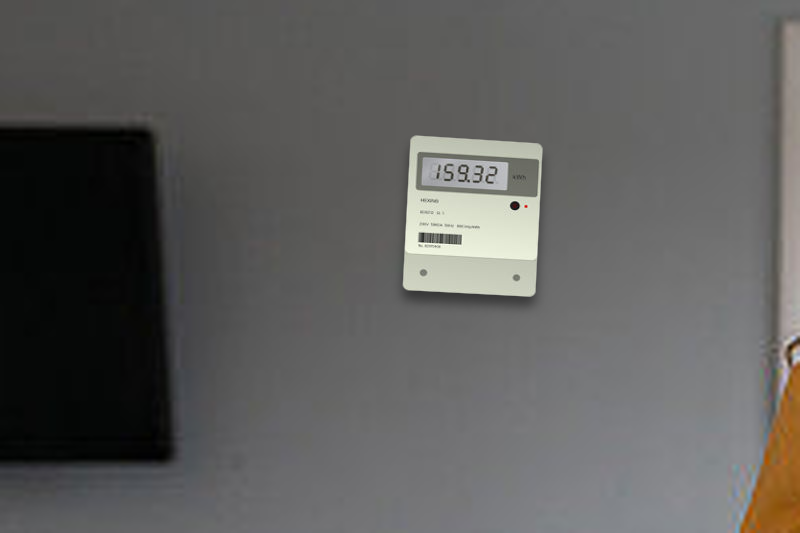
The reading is 159.32 (kWh)
